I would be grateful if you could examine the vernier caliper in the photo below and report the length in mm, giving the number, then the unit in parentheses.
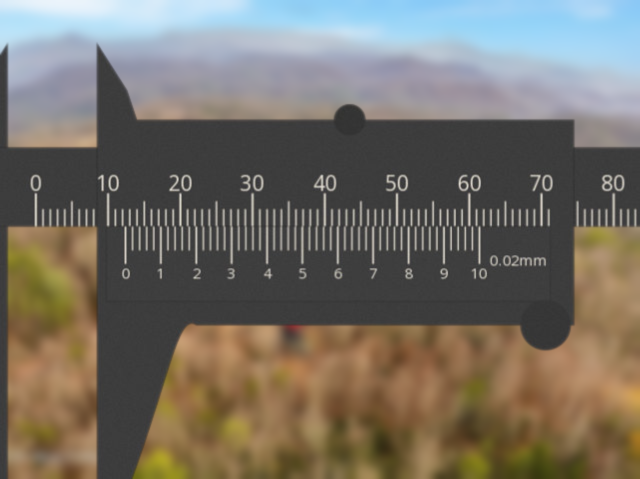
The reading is 12.4 (mm)
